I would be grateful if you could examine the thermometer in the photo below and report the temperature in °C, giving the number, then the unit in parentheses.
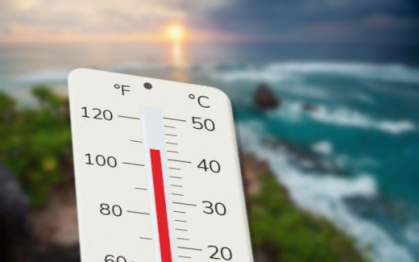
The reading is 42 (°C)
